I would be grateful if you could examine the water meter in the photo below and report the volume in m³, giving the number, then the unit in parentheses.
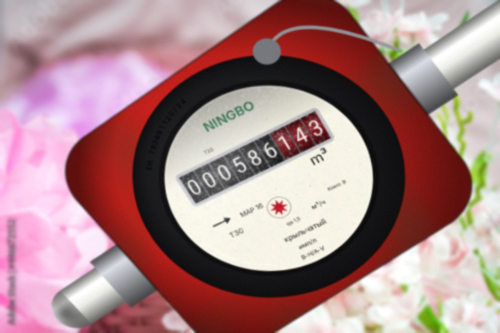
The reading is 586.143 (m³)
